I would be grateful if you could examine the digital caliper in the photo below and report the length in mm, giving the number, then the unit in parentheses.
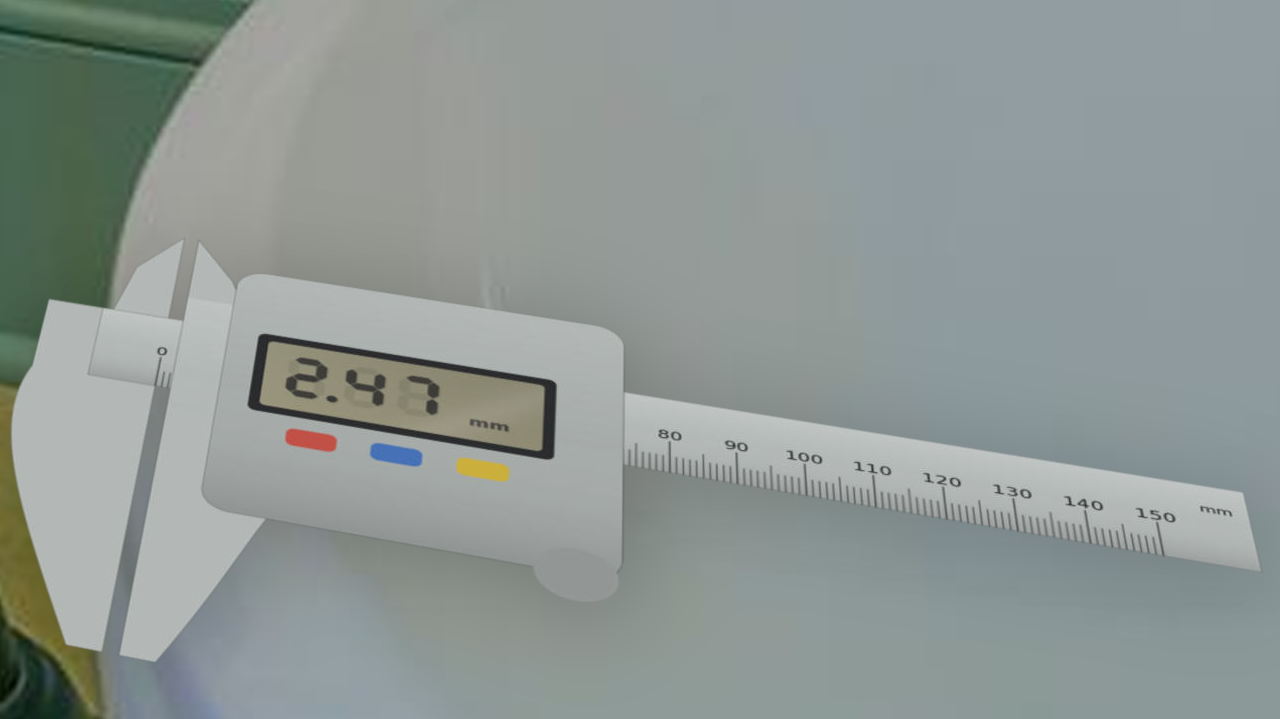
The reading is 2.47 (mm)
